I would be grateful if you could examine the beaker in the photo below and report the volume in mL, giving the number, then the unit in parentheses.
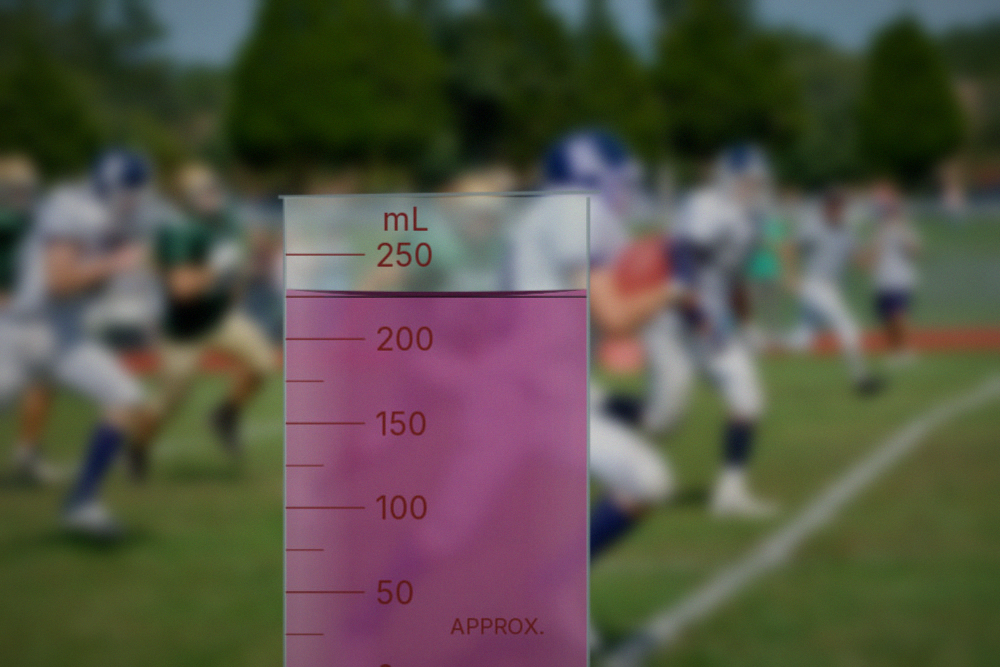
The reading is 225 (mL)
